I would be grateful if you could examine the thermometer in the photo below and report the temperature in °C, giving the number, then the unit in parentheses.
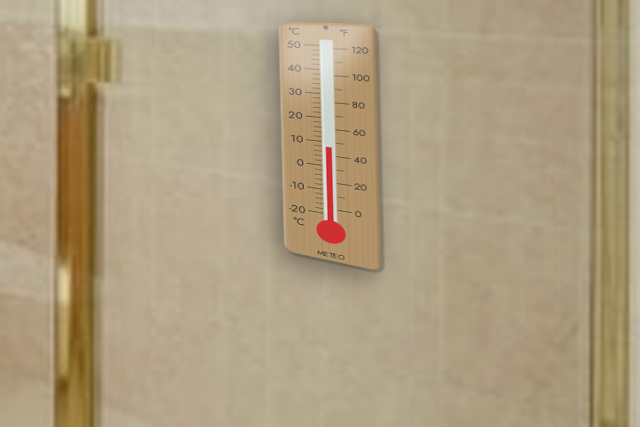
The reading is 8 (°C)
